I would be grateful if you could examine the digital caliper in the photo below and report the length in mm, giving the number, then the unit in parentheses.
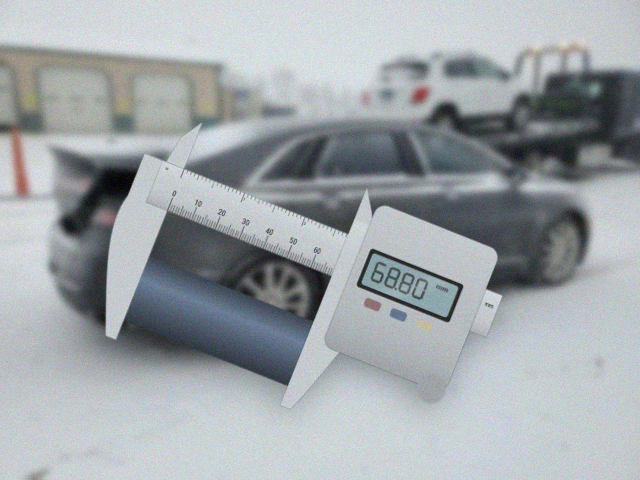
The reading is 68.80 (mm)
